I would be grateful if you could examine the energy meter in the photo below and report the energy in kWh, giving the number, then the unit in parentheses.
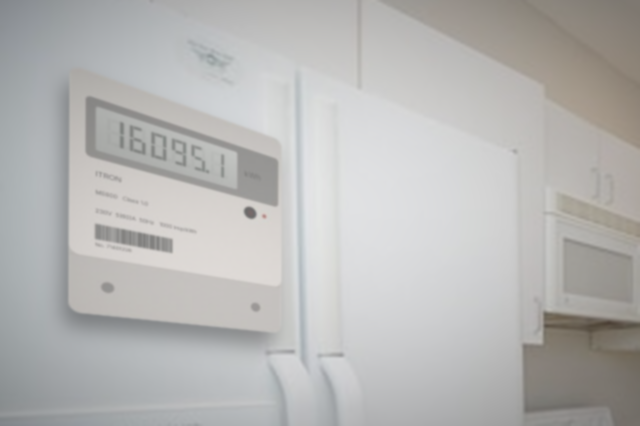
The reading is 16095.1 (kWh)
